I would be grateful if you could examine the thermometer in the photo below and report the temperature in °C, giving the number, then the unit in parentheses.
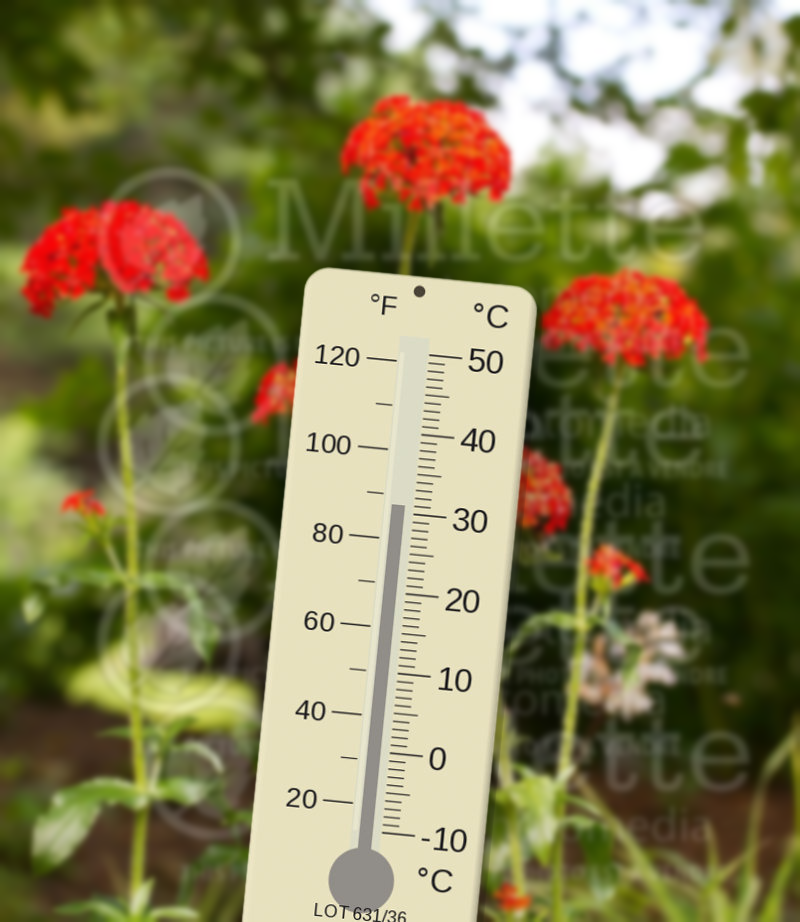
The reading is 31 (°C)
